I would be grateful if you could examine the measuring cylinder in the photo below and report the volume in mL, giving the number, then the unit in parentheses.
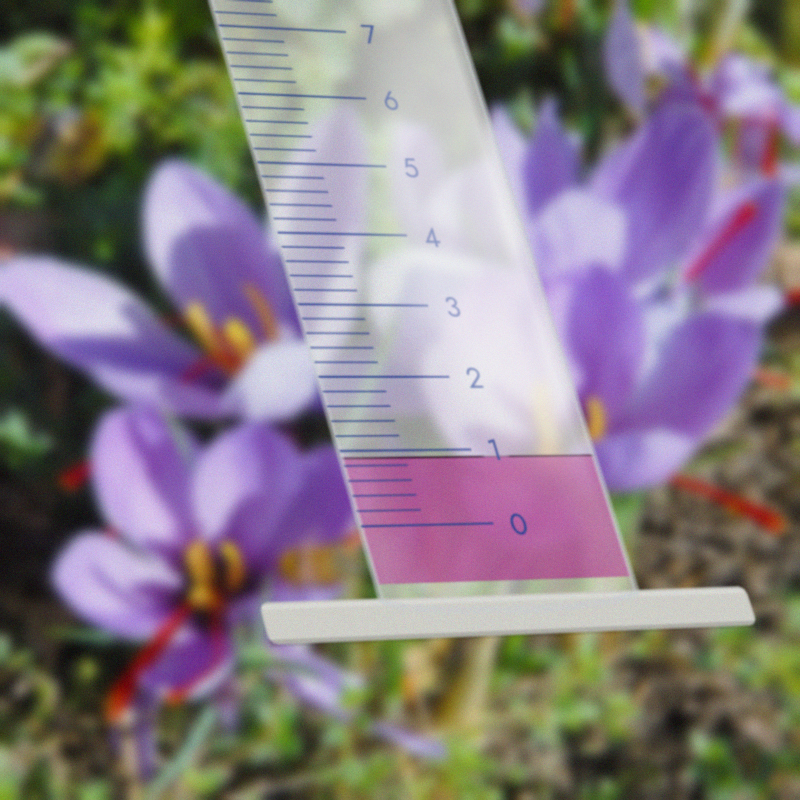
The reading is 0.9 (mL)
